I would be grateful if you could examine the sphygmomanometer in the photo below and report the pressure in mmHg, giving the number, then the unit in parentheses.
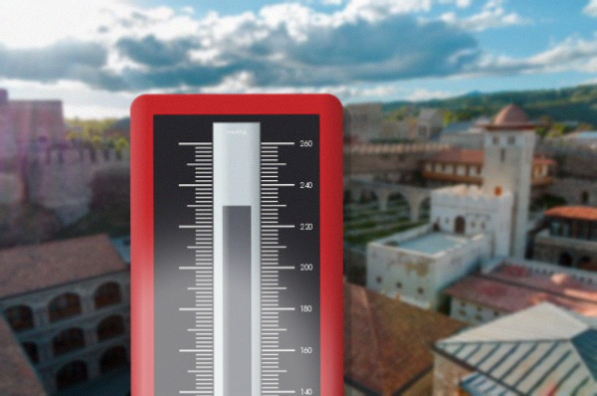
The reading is 230 (mmHg)
